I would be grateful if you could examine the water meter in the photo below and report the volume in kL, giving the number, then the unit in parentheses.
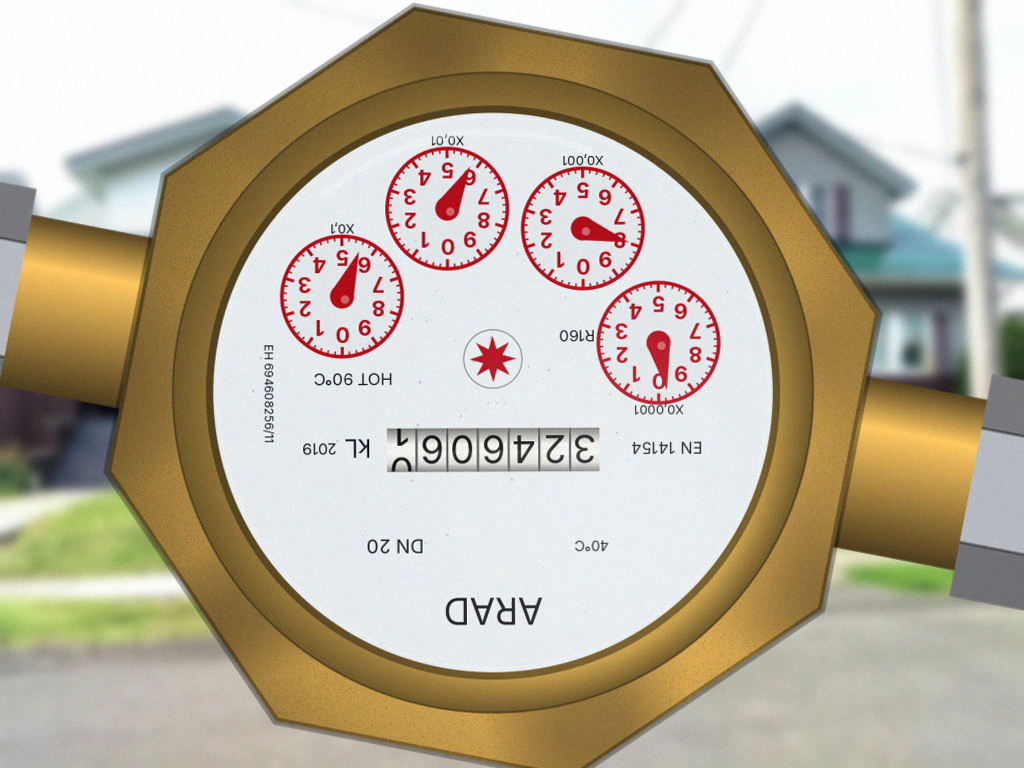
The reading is 3246060.5579 (kL)
